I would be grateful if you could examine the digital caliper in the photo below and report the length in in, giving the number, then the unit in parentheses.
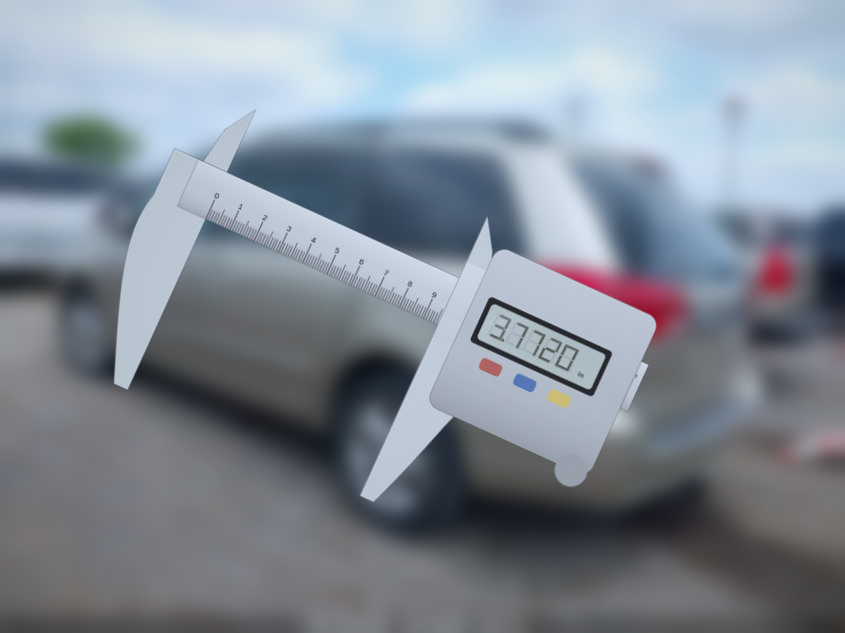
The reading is 3.7720 (in)
